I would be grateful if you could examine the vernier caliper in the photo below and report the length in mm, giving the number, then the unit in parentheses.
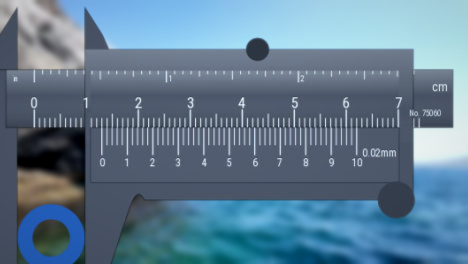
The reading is 13.0 (mm)
